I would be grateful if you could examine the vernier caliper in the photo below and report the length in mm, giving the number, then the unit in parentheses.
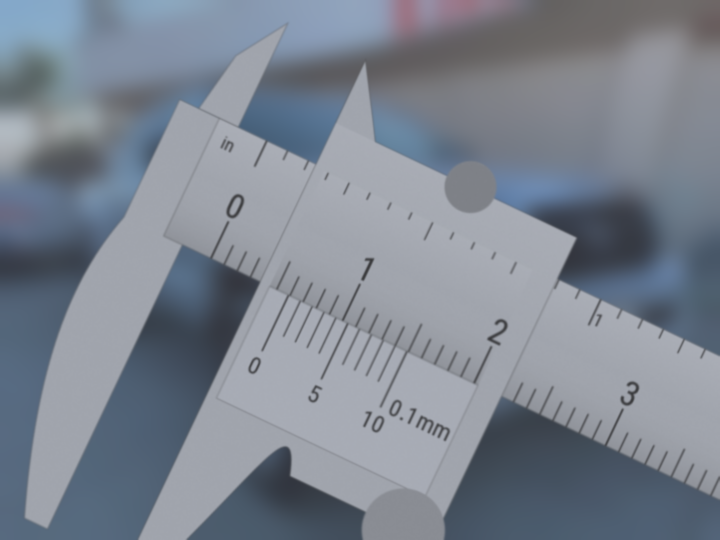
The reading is 5.9 (mm)
